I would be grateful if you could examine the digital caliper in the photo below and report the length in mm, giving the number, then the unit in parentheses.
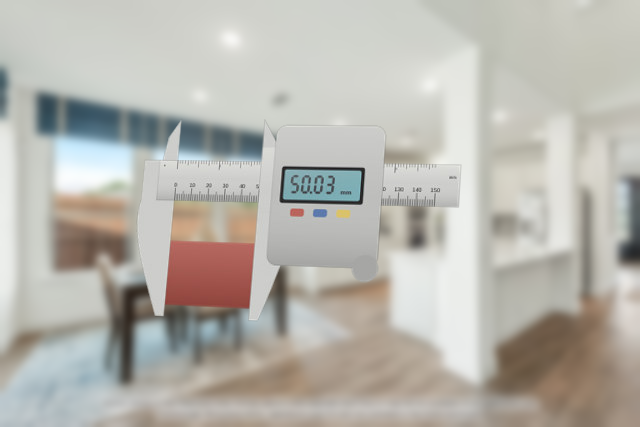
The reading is 50.03 (mm)
